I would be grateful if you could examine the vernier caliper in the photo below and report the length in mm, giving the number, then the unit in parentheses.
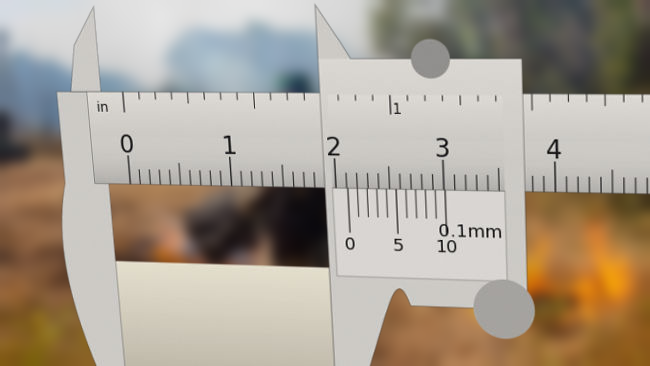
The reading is 21.1 (mm)
